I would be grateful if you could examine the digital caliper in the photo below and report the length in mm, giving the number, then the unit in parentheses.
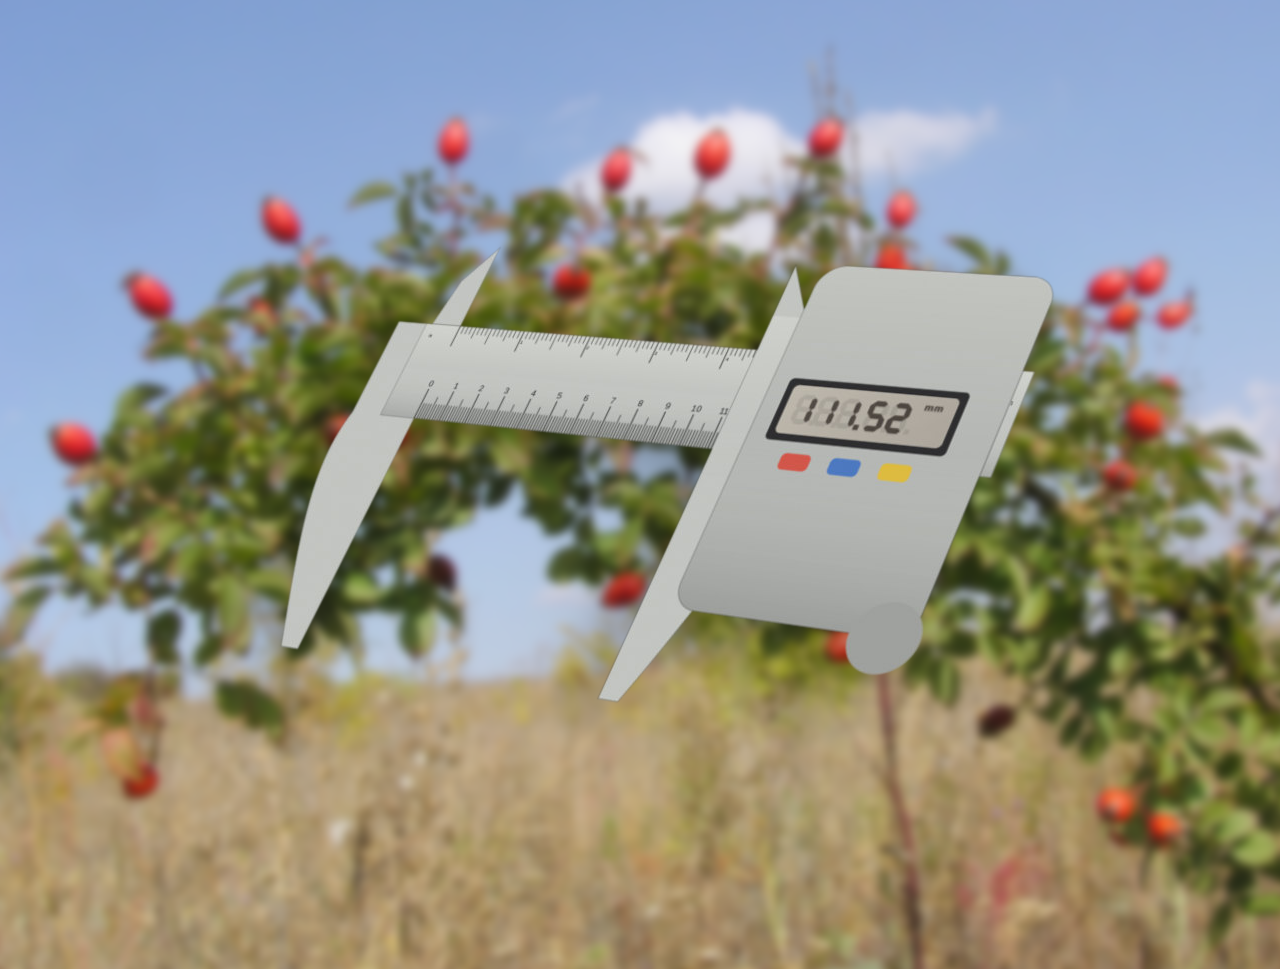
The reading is 111.52 (mm)
